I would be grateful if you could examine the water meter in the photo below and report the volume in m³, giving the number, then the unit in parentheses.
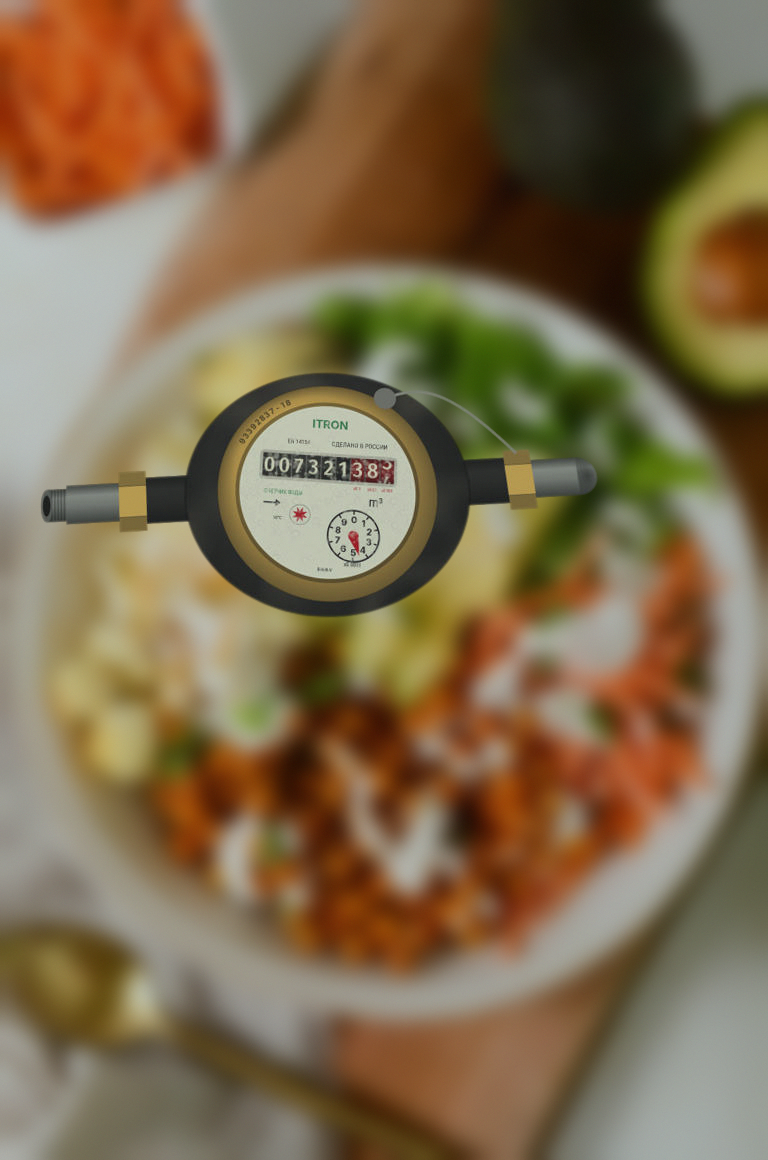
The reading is 7321.3834 (m³)
